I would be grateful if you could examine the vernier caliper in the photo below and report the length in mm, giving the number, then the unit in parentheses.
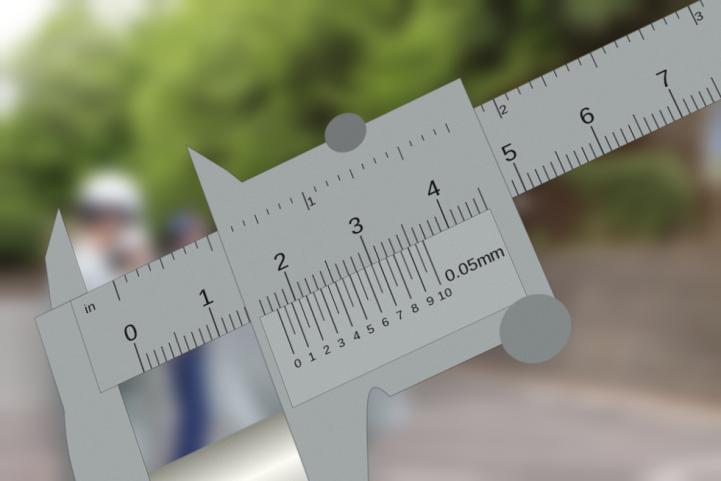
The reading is 17.6 (mm)
